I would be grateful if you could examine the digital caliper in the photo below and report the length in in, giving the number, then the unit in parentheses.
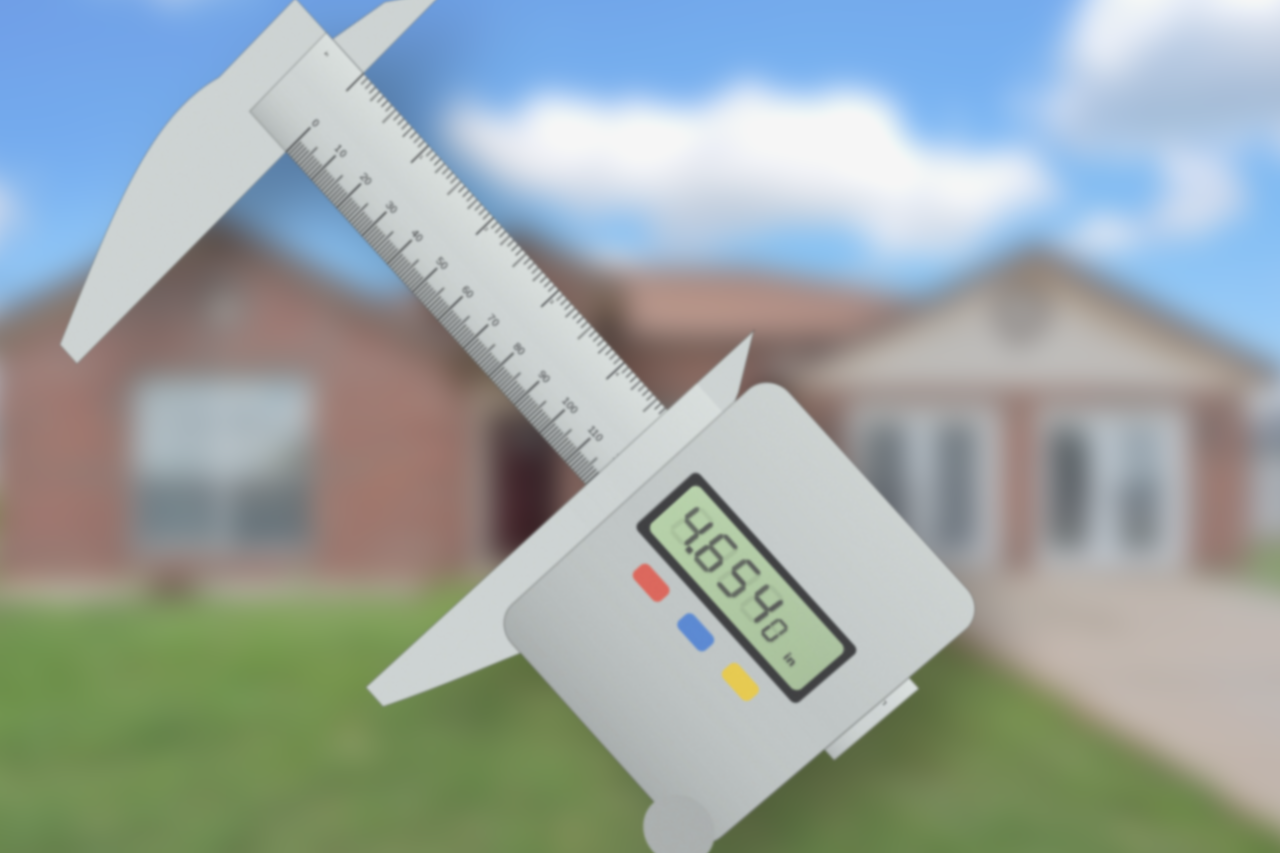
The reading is 4.6540 (in)
